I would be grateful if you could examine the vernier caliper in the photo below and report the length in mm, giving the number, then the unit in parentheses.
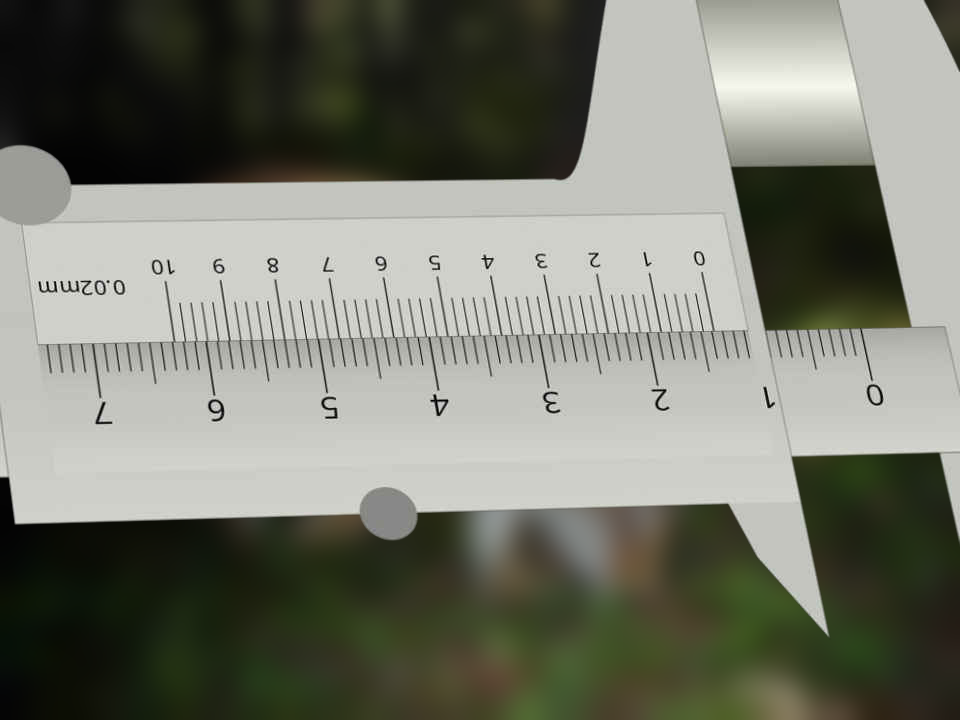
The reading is 13.8 (mm)
